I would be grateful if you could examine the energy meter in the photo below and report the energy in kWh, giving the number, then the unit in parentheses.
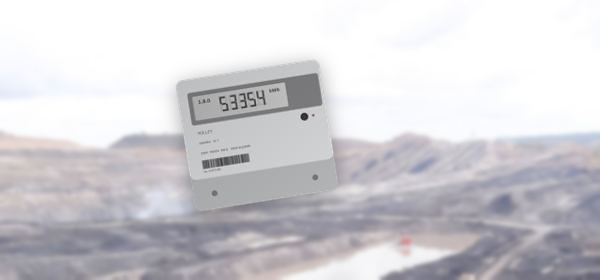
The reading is 53354 (kWh)
